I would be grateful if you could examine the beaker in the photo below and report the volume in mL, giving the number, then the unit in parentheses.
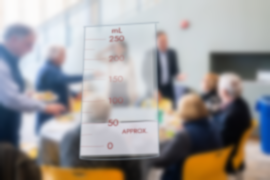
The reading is 50 (mL)
